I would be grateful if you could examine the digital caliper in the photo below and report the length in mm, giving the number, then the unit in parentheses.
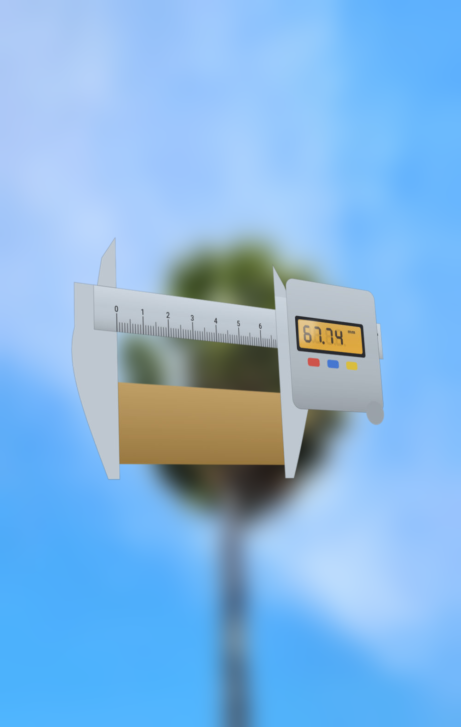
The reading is 67.74 (mm)
